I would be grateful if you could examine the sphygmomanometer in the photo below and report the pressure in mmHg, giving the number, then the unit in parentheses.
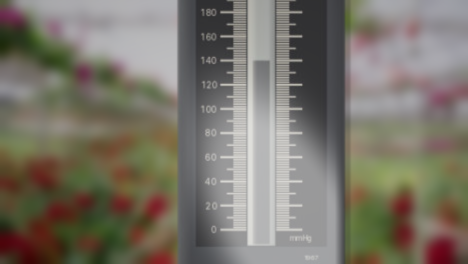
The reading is 140 (mmHg)
